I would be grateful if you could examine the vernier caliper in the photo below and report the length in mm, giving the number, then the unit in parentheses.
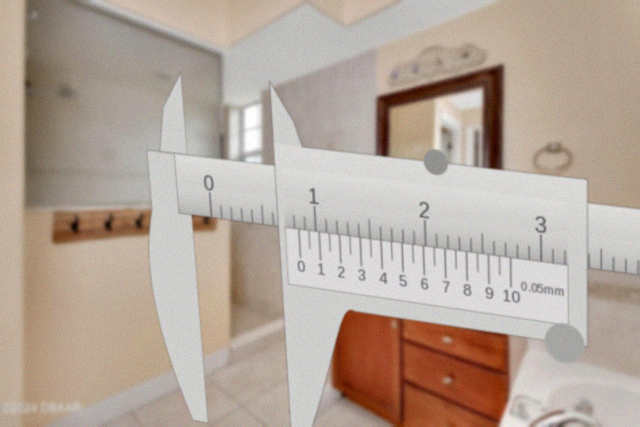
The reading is 8.4 (mm)
